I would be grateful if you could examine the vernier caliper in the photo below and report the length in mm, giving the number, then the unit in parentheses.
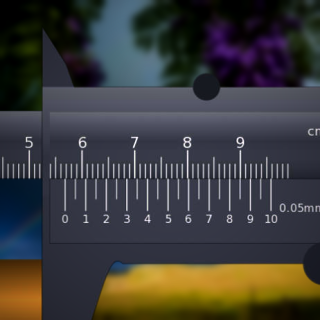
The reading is 56.8 (mm)
